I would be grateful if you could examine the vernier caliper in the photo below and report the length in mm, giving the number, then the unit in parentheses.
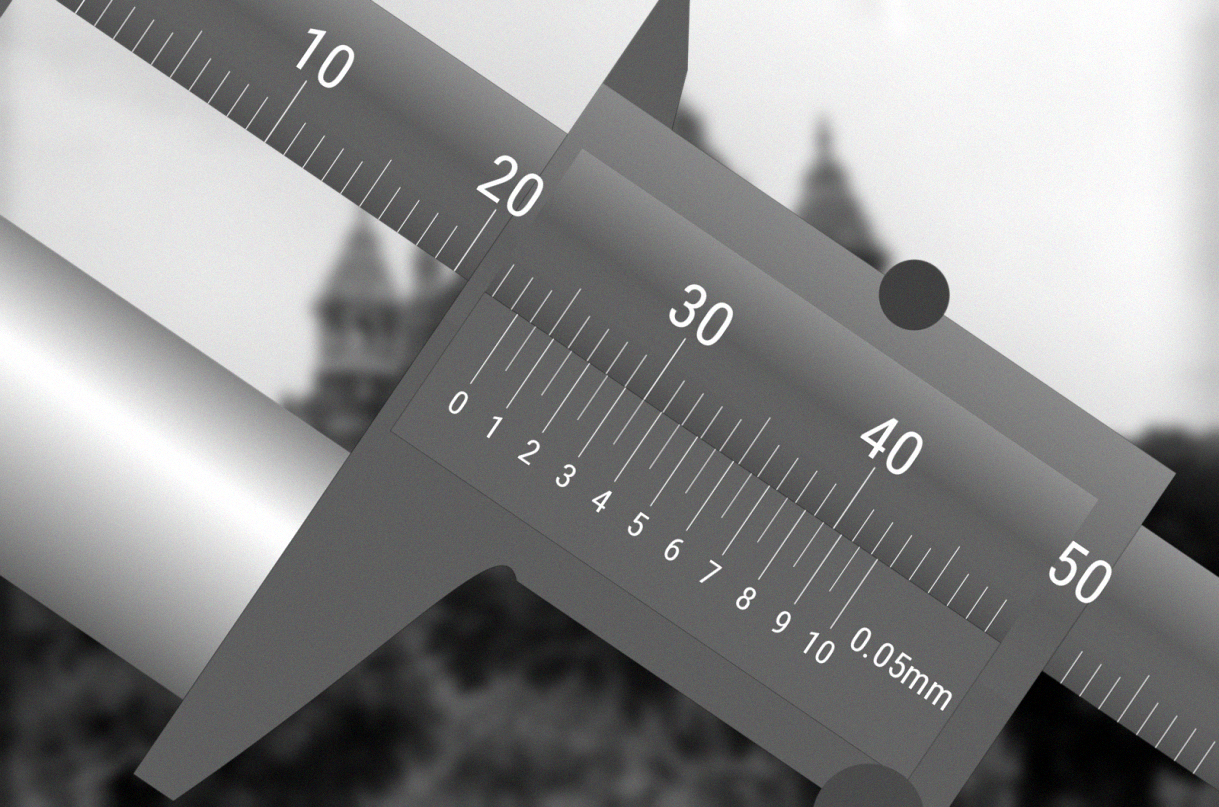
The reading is 23.35 (mm)
